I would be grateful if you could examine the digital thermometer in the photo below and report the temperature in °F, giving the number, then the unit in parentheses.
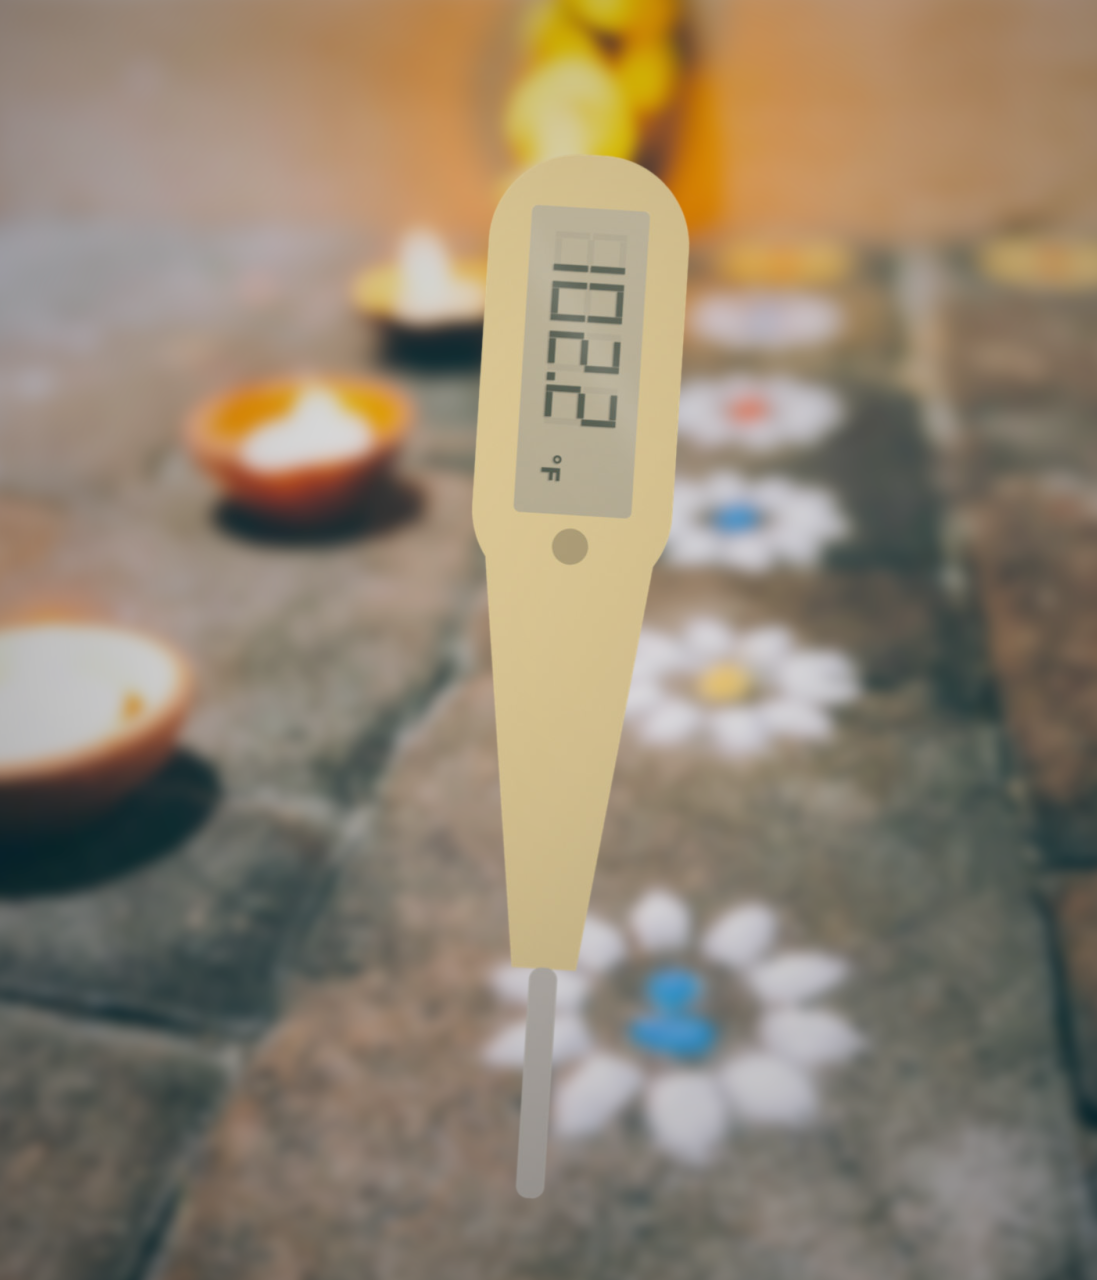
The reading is 102.2 (°F)
